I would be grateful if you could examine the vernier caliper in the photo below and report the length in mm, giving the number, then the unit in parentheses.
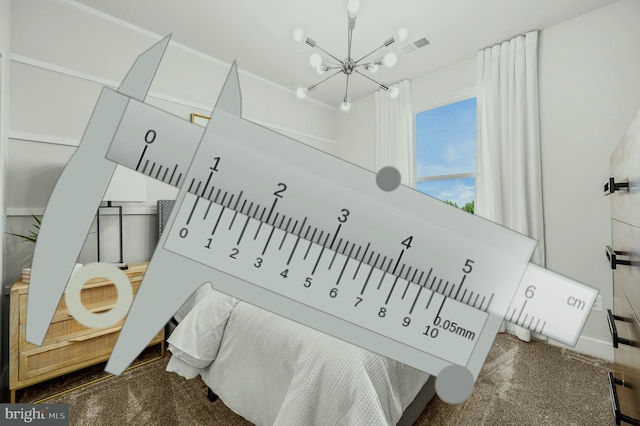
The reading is 9.6 (mm)
